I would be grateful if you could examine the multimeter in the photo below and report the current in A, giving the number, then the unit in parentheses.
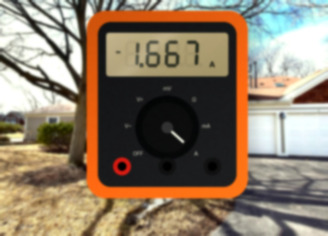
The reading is -1.667 (A)
